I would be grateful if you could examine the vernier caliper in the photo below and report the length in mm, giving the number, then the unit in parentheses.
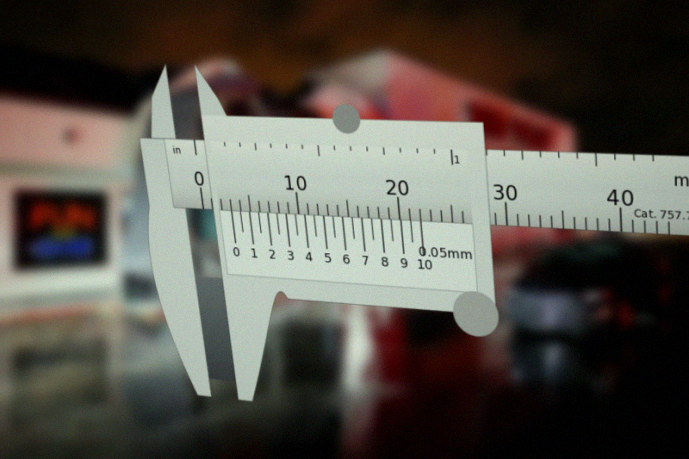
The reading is 3.0 (mm)
